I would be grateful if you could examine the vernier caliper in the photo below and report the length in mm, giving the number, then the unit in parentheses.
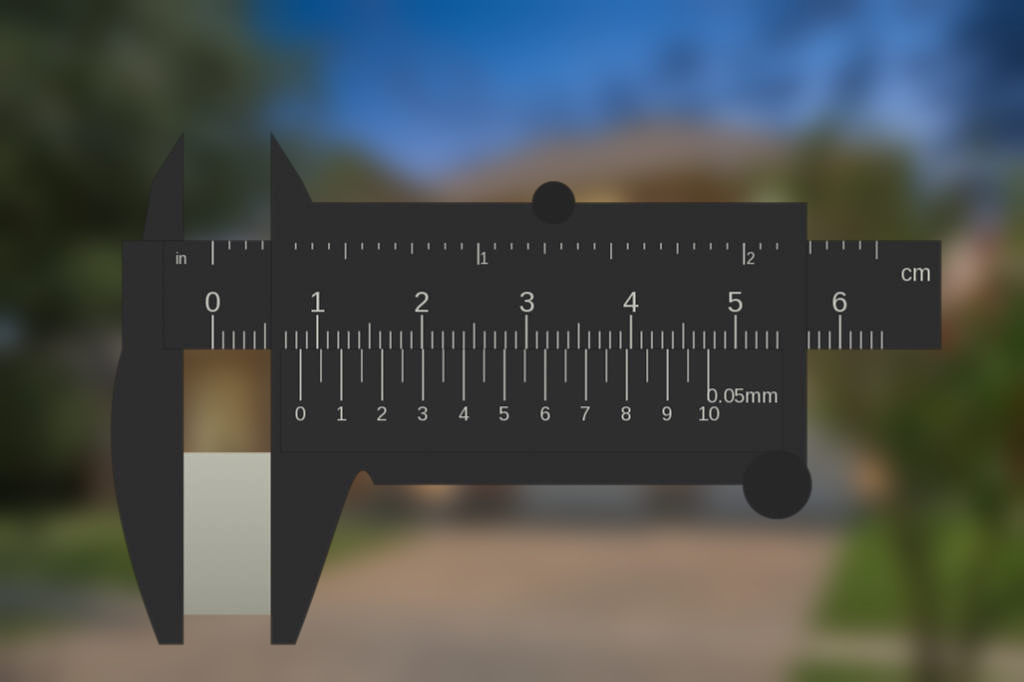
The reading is 8.4 (mm)
